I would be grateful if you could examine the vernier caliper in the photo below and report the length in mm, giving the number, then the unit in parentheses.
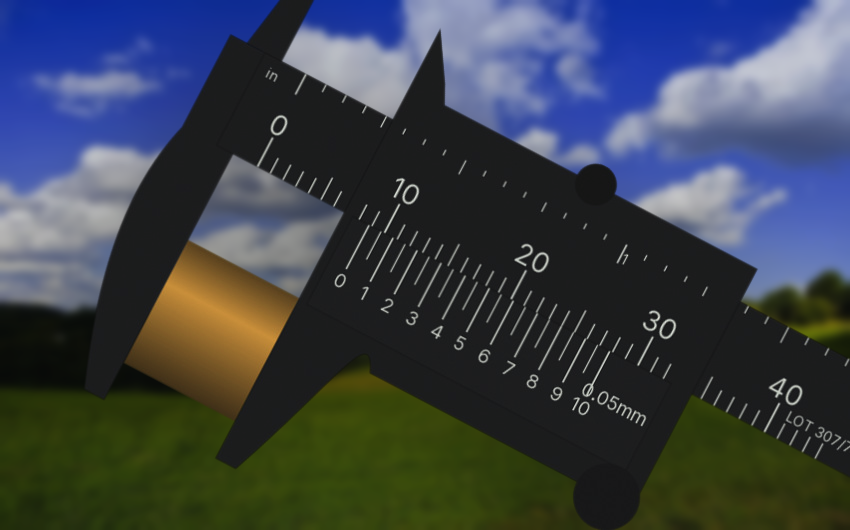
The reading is 8.8 (mm)
